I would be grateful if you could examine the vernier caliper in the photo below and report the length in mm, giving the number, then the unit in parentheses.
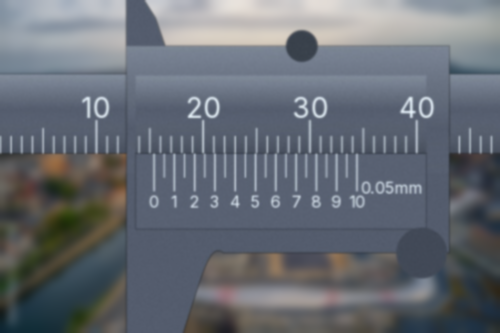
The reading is 15.4 (mm)
